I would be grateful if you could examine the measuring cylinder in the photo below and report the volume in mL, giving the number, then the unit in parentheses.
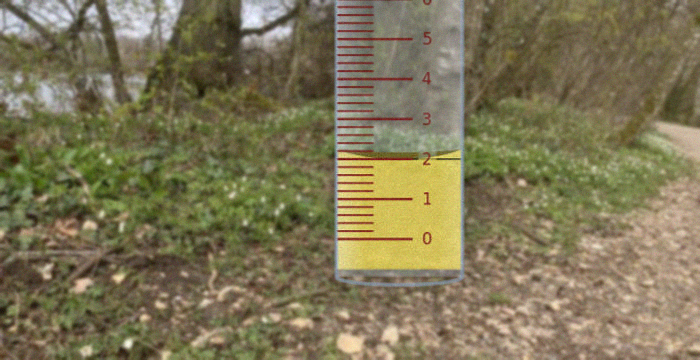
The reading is 2 (mL)
